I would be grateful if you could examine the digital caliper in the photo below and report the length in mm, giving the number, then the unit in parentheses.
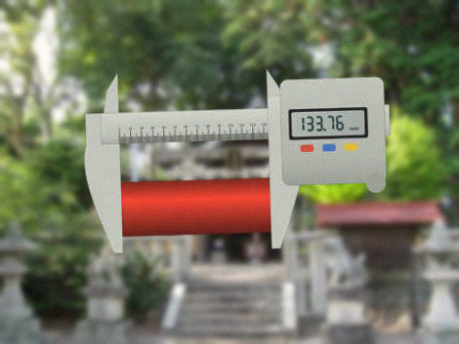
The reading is 133.76 (mm)
